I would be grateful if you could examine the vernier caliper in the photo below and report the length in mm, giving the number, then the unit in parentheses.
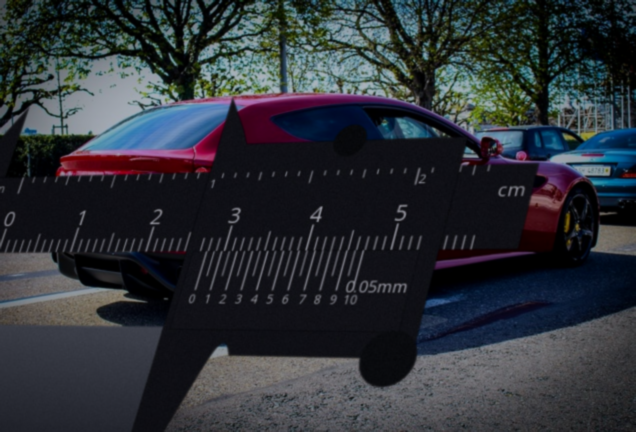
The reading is 27.8 (mm)
